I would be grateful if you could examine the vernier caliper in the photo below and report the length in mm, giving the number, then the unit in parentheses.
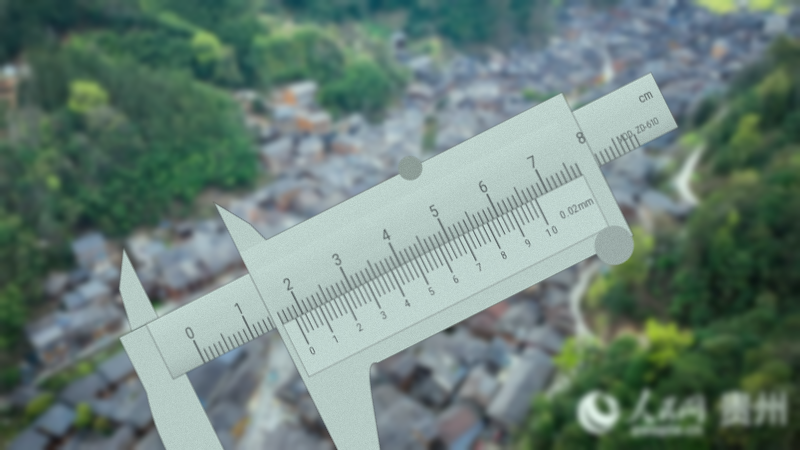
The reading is 18.5 (mm)
